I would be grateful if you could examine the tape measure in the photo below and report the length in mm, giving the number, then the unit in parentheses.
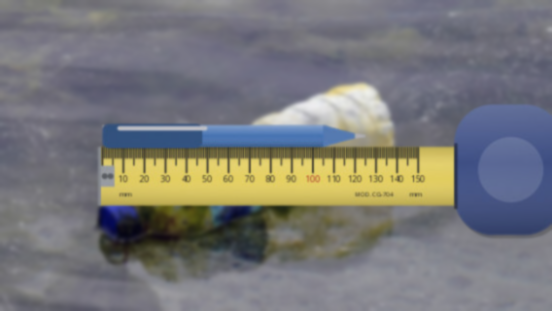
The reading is 125 (mm)
